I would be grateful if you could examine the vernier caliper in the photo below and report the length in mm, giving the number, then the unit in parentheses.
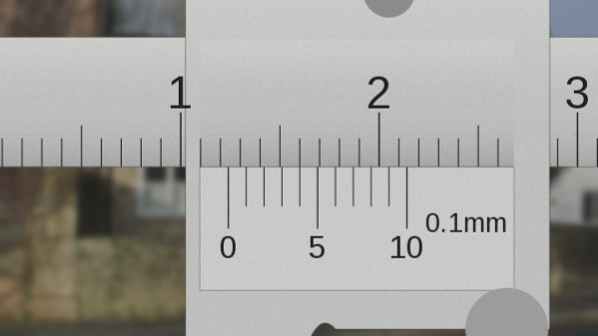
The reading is 12.4 (mm)
